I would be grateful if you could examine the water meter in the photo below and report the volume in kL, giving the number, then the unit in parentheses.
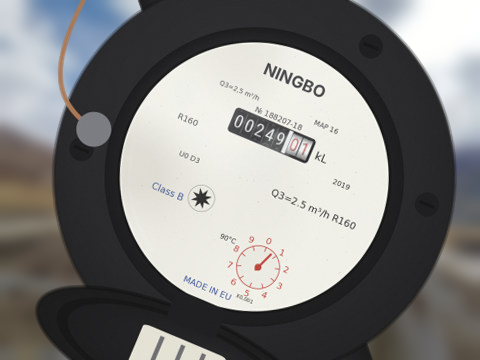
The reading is 249.010 (kL)
